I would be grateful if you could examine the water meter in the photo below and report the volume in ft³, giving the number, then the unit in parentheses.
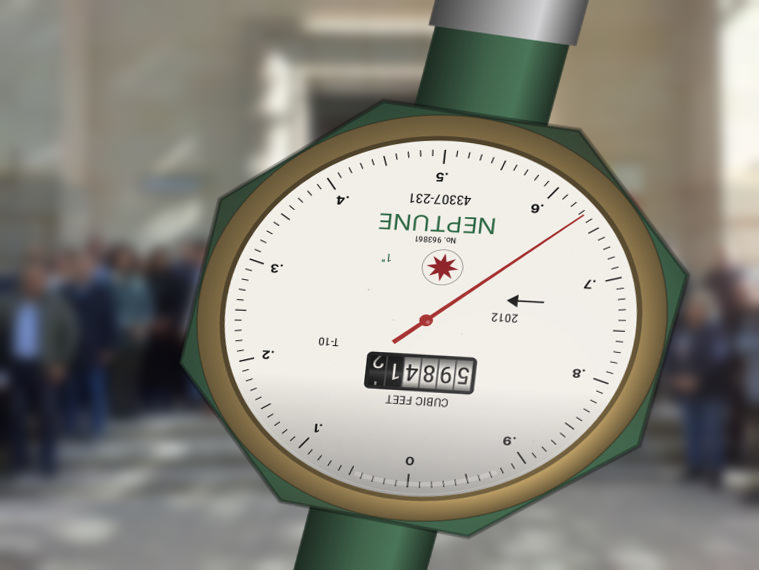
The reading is 598411.63 (ft³)
